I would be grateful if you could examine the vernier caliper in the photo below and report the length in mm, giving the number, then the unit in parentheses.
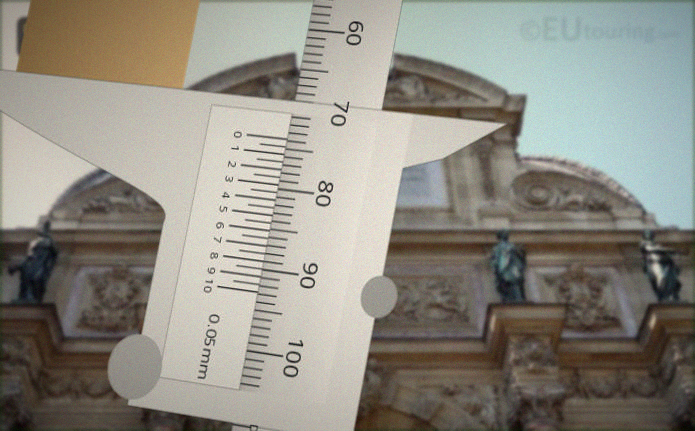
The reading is 73.8 (mm)
